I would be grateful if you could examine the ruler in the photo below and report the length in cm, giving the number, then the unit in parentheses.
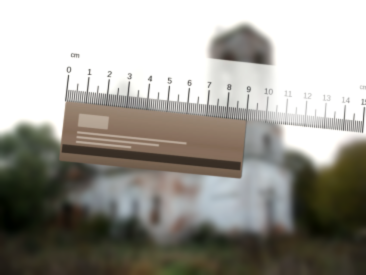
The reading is 9 (cm)
